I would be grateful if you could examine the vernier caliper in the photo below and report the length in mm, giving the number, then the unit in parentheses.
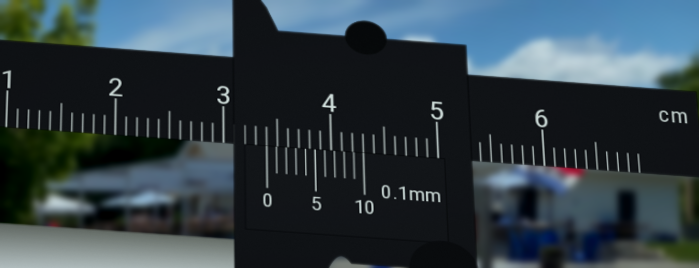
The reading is 34.0 (mm)
